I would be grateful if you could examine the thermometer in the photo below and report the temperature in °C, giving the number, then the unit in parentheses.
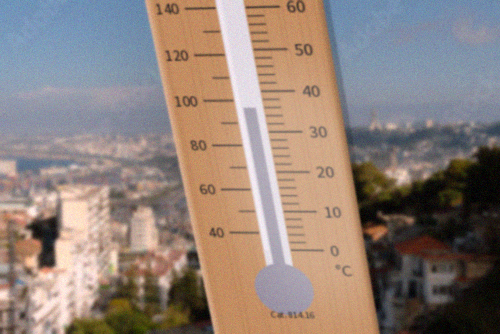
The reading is 36 (°C)
